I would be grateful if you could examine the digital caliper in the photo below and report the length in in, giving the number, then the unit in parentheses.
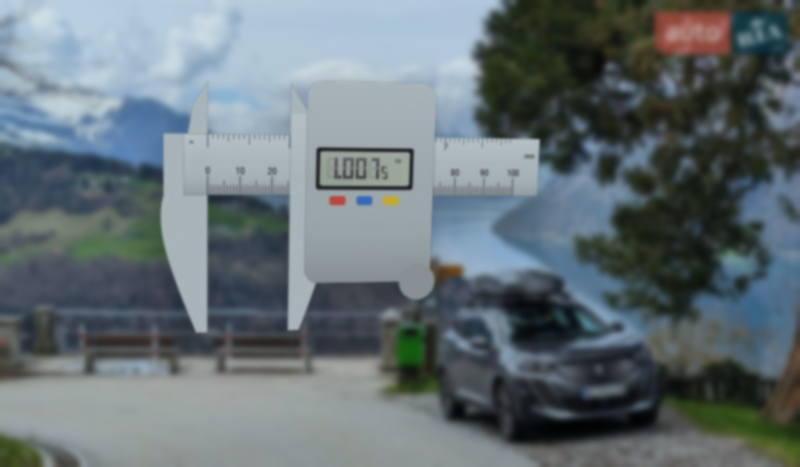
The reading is 1.0075 (in)
